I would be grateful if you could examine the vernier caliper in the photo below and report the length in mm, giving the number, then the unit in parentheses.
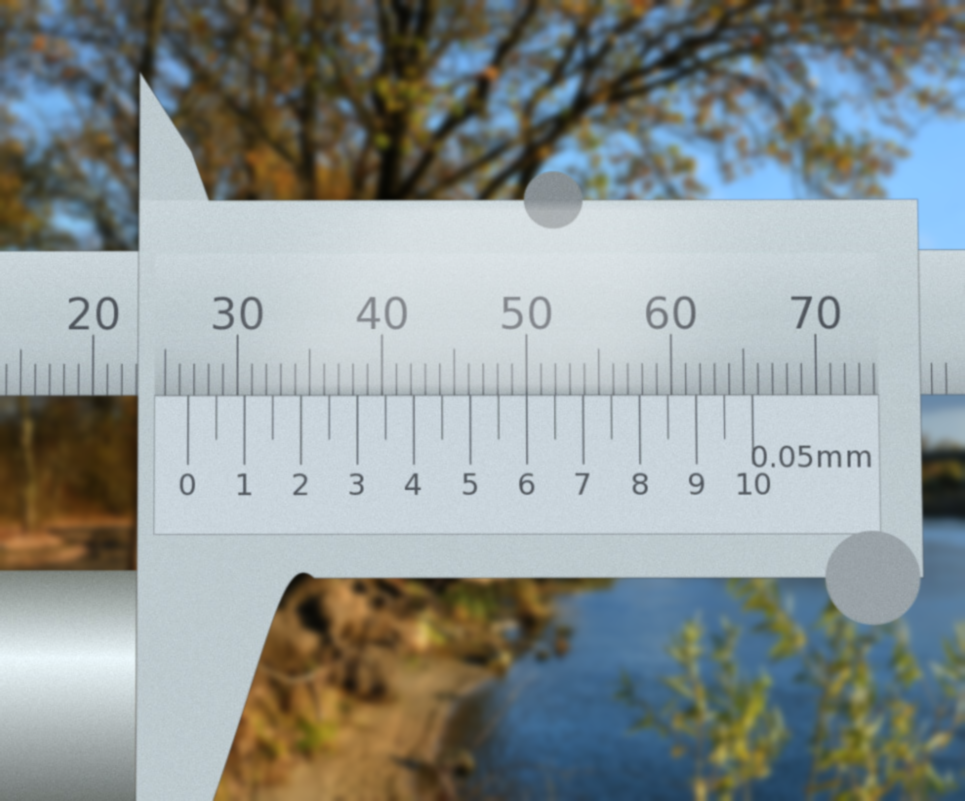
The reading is 26.6 (mm)
